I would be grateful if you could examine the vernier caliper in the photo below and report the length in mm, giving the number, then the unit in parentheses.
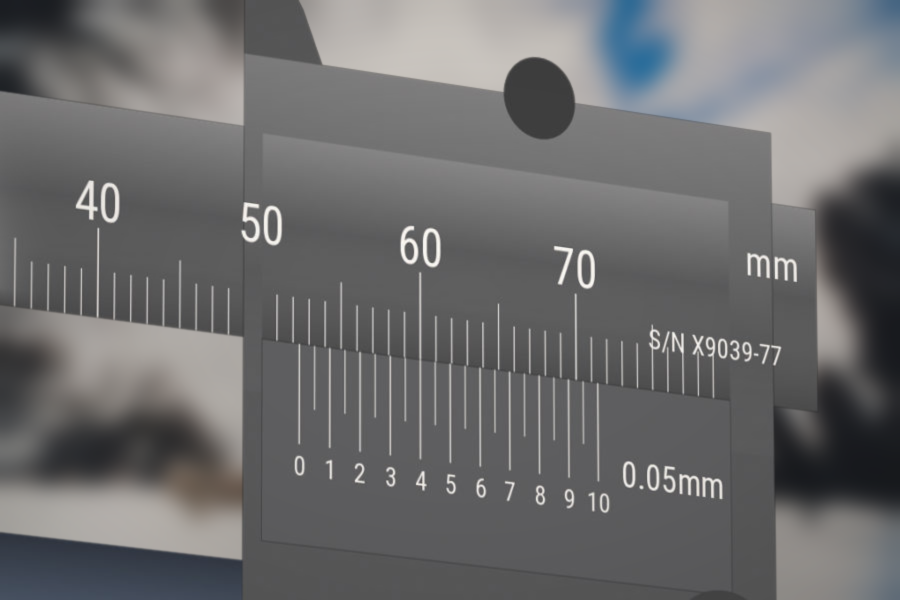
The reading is 52.4 (mm)
